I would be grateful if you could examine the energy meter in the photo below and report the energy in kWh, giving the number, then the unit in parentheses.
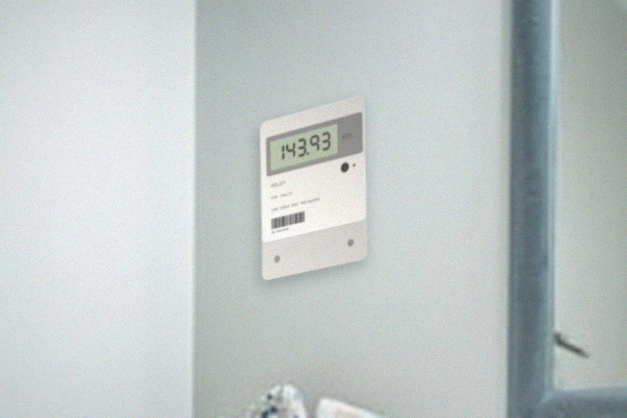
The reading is 143.93 (kWh)
